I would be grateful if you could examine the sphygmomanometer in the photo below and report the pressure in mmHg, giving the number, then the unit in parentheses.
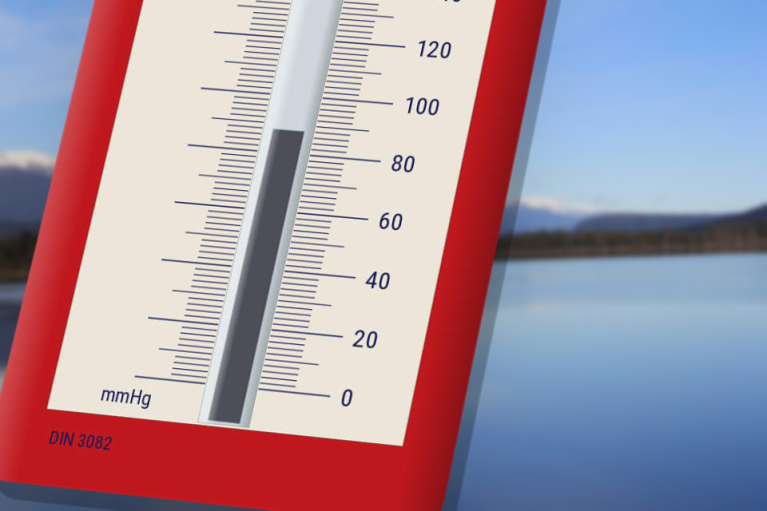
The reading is 88 (mmHg)
